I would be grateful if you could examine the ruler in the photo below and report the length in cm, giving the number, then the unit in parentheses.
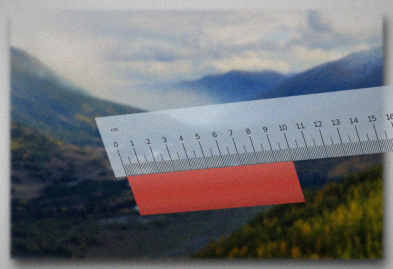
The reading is 10 (cm)
